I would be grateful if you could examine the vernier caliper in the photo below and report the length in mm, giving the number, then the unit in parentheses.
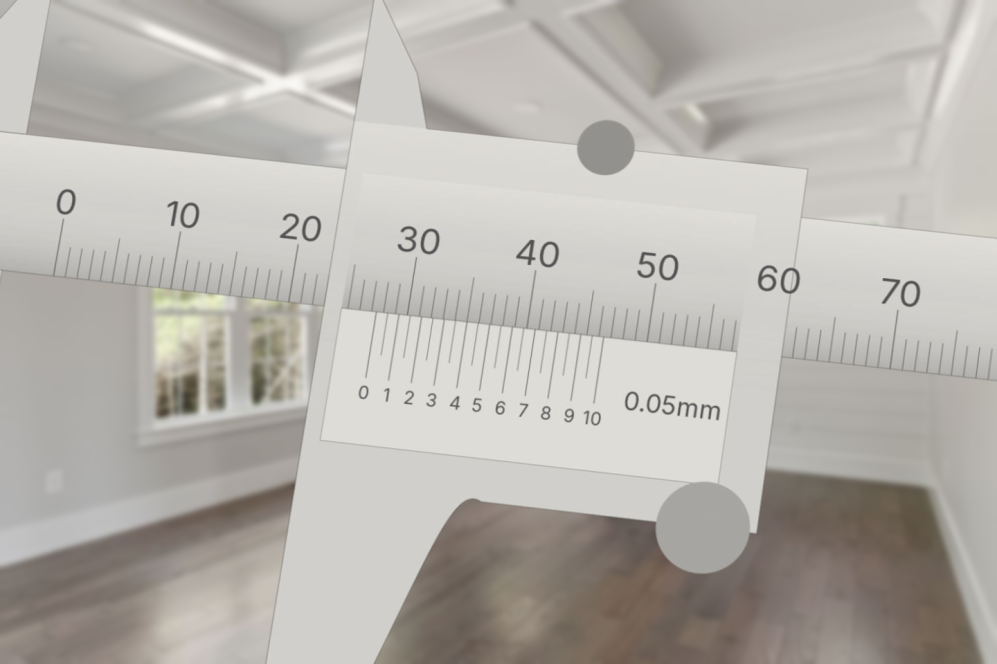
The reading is 27.4 (mm)
